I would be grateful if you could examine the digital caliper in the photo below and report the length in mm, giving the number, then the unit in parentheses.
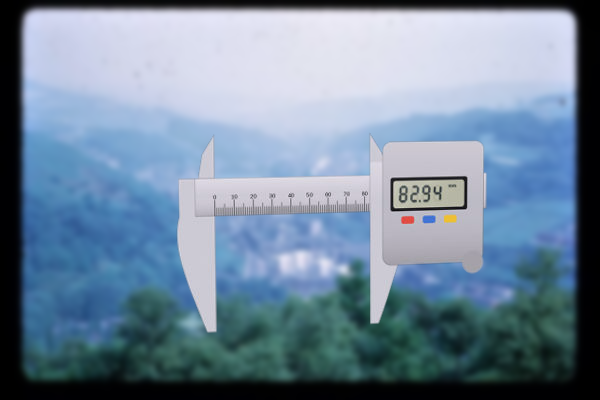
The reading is 82.94 (mm)
